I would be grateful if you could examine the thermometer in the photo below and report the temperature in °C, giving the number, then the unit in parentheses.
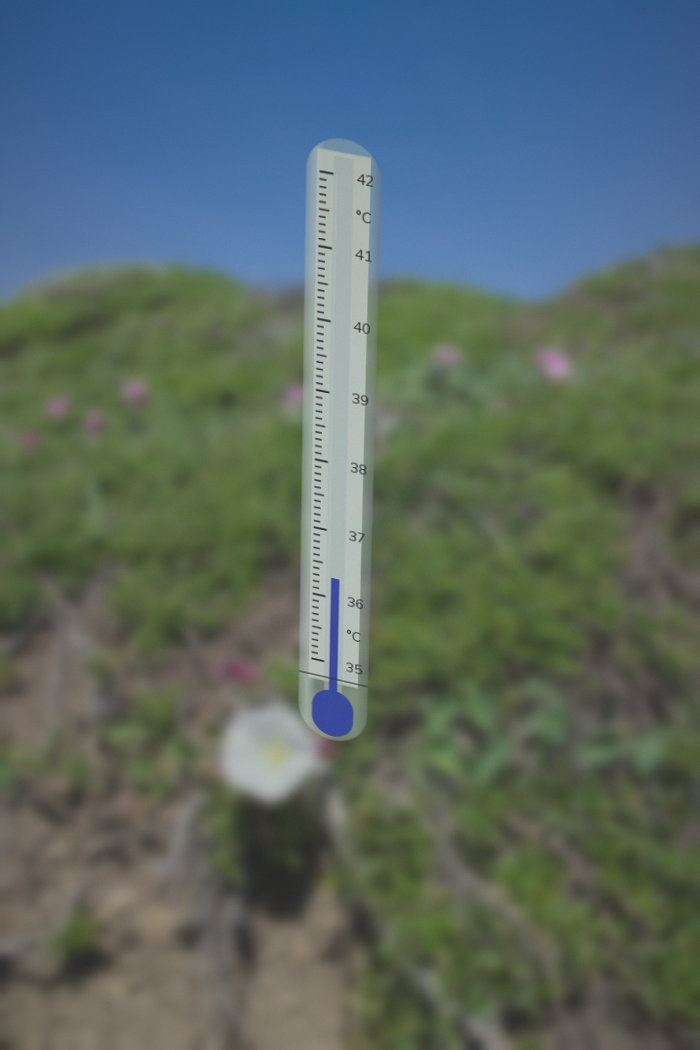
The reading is 36.3 (°C)
